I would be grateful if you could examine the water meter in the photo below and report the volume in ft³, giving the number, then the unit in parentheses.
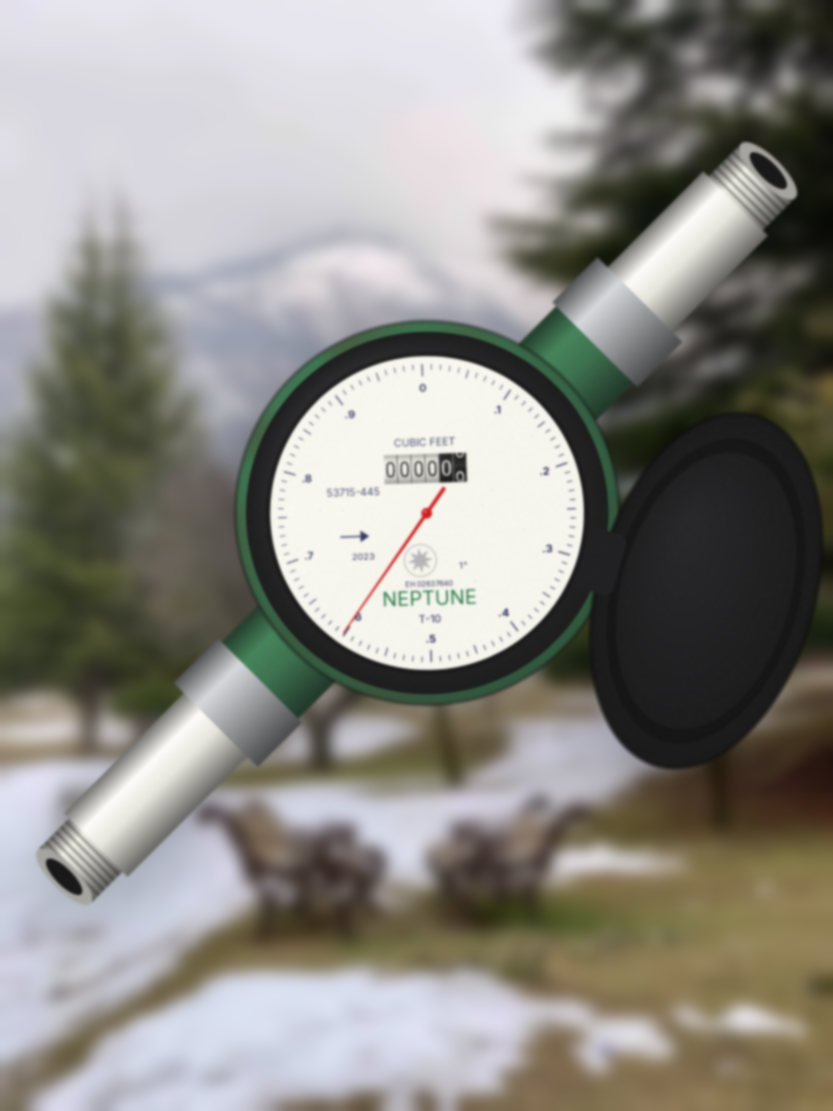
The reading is 8.60 (ft³)
